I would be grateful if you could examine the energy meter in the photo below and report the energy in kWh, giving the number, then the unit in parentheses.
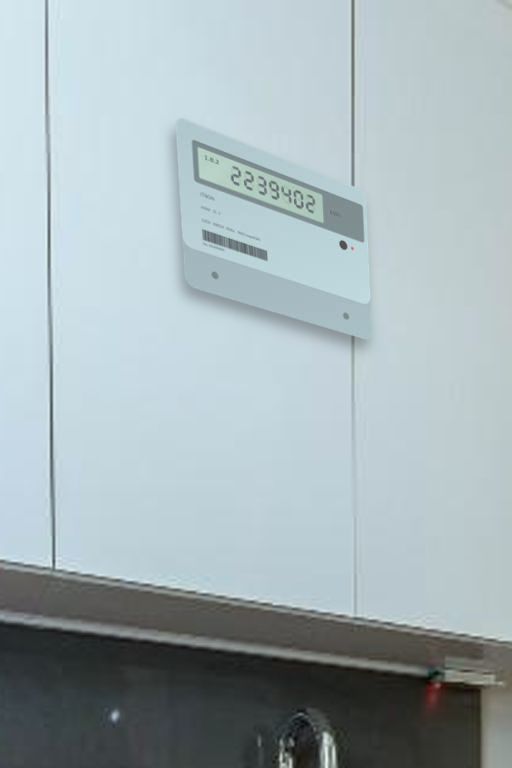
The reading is 2239402 (kWh)
